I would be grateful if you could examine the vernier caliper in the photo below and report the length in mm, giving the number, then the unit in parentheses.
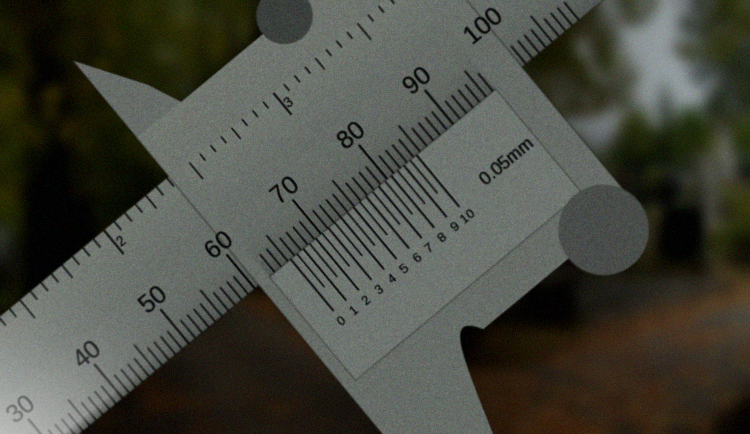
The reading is 65.4 (mm)
